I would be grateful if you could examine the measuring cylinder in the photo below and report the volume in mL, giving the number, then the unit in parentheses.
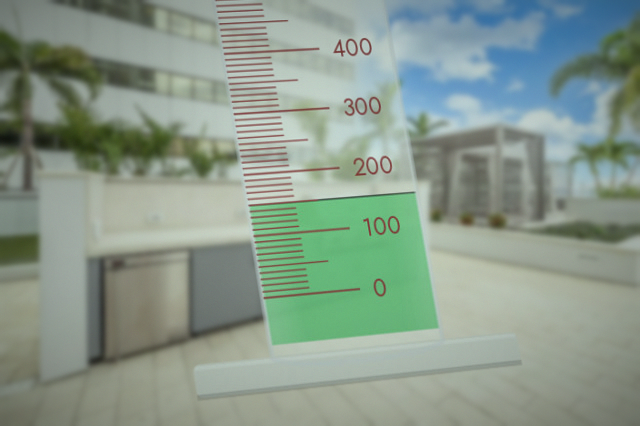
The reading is 150 (mL)
